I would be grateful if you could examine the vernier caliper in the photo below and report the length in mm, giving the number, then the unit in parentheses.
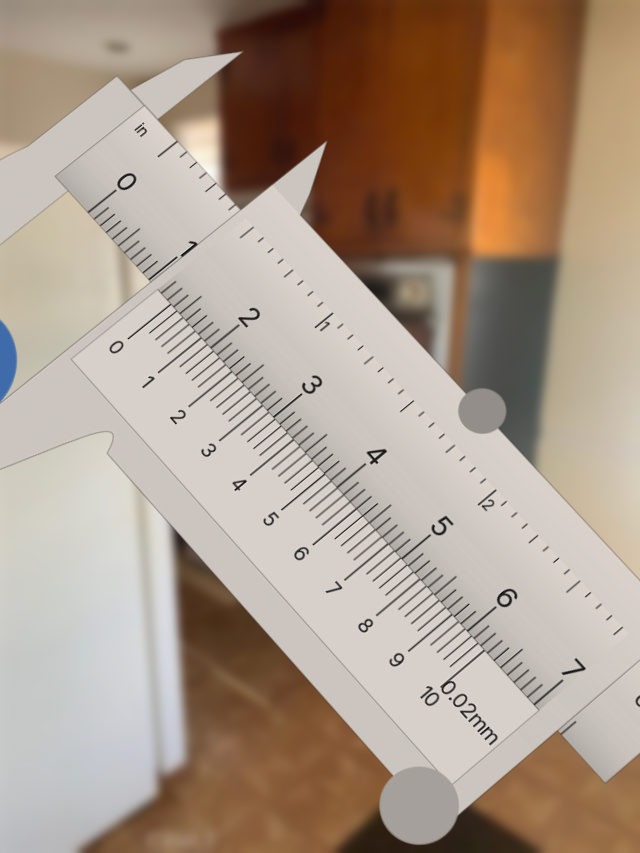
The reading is 13.6 (mm)
